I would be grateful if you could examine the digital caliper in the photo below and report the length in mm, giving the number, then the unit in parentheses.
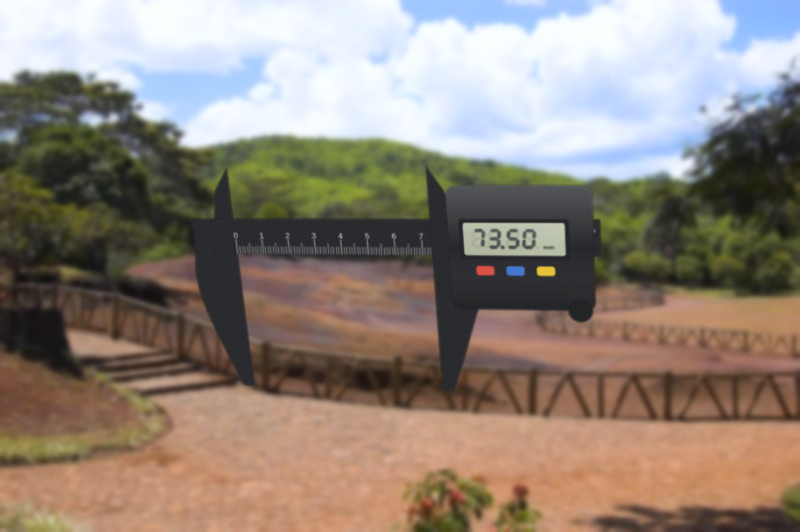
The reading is 73.50 (mm)
